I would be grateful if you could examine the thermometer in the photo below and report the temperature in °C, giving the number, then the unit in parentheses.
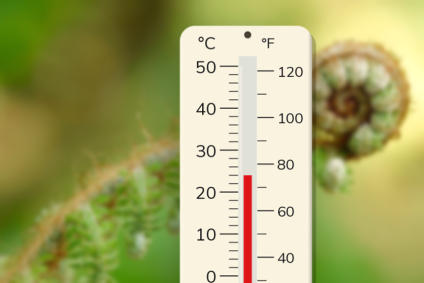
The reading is 24 (°C)
